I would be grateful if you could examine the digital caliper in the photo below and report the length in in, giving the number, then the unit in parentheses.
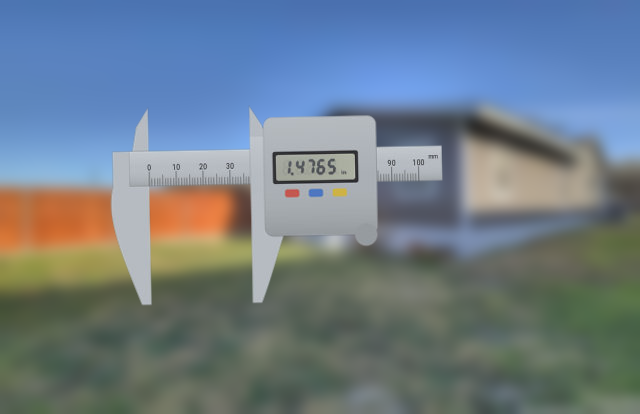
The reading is 1.4765 (in)
